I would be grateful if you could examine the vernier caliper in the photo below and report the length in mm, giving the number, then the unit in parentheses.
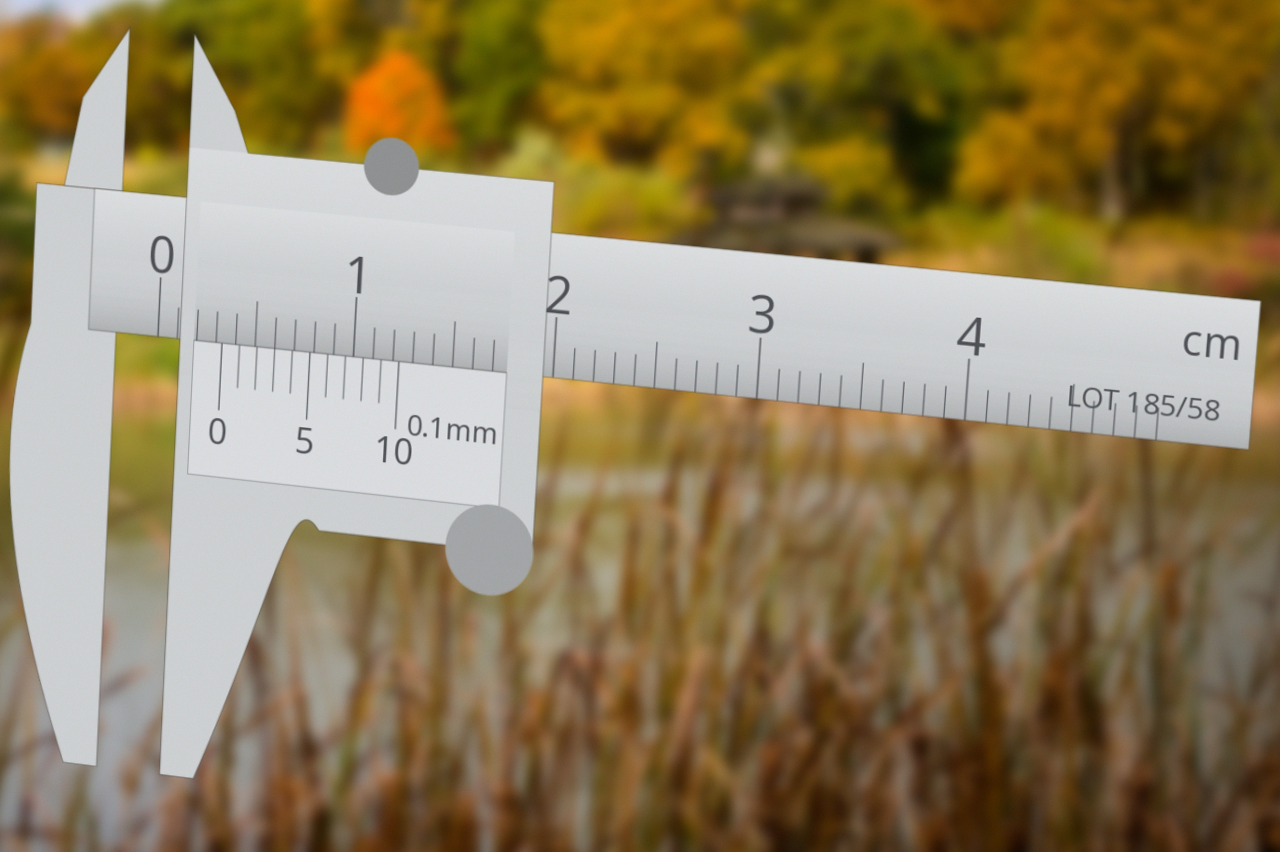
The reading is 3.3 (mm)
